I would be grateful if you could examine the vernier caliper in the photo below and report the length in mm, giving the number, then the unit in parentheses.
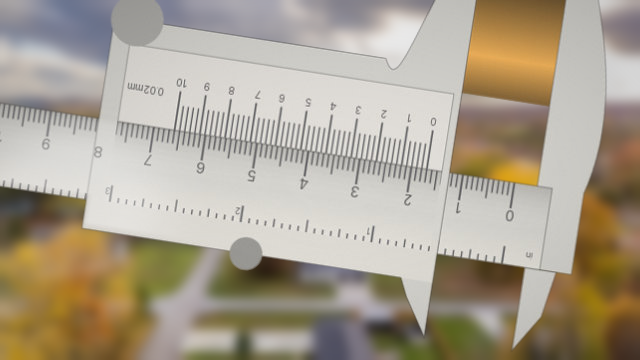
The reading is 17.0 (mm)
